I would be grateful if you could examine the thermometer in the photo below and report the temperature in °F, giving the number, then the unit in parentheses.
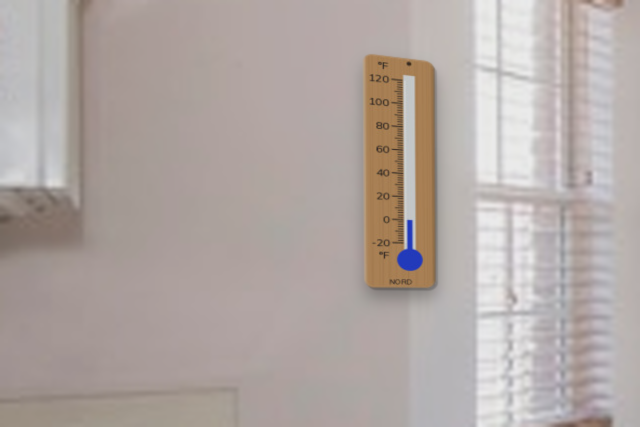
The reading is 0 (°F)
